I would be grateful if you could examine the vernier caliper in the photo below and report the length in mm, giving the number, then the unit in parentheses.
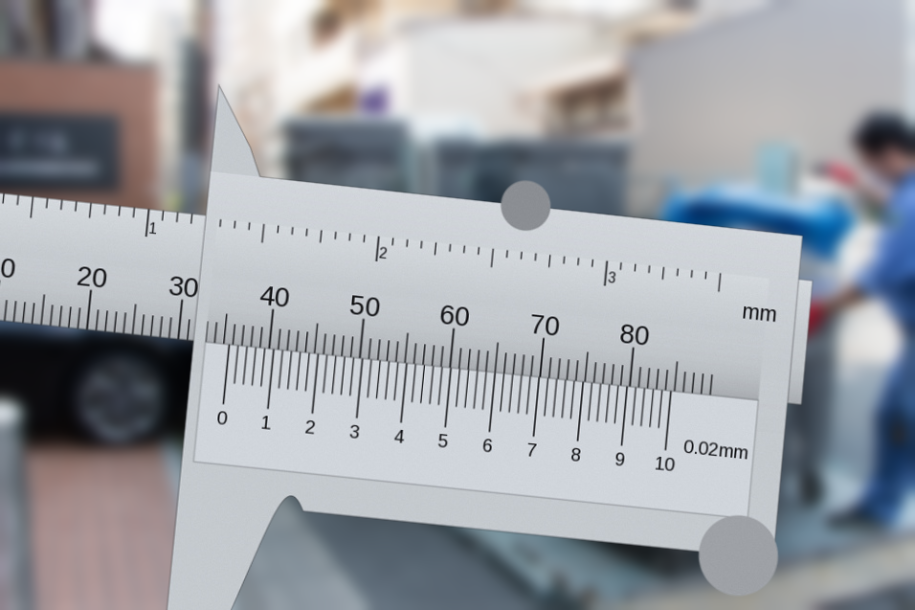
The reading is 35.6 (mm)
